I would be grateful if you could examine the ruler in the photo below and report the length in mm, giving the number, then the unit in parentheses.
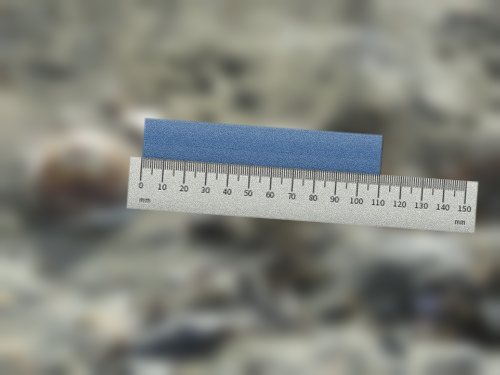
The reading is 110 (mm)
